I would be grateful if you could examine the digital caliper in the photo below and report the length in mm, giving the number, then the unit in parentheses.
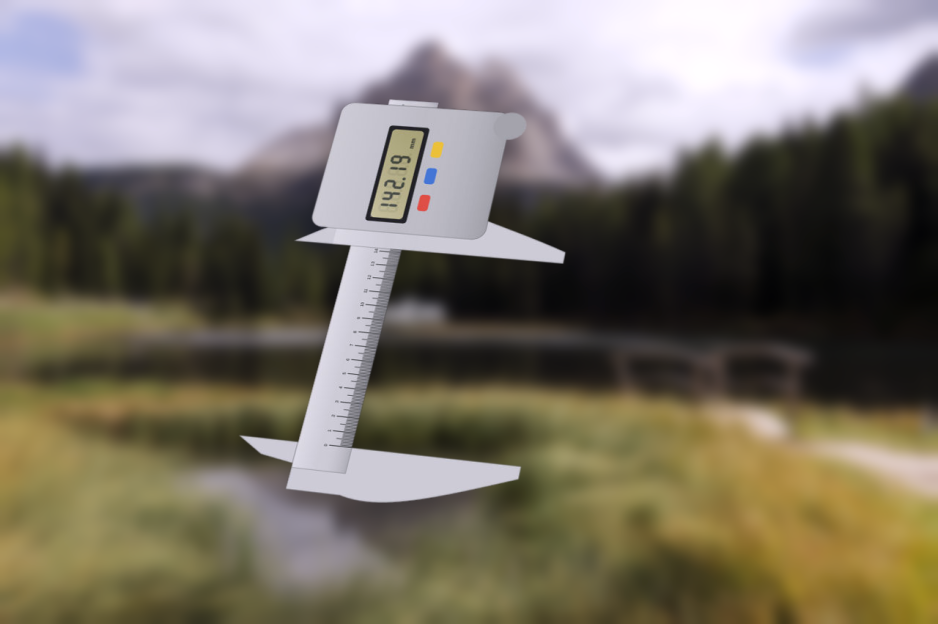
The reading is 142.19 (mm)
